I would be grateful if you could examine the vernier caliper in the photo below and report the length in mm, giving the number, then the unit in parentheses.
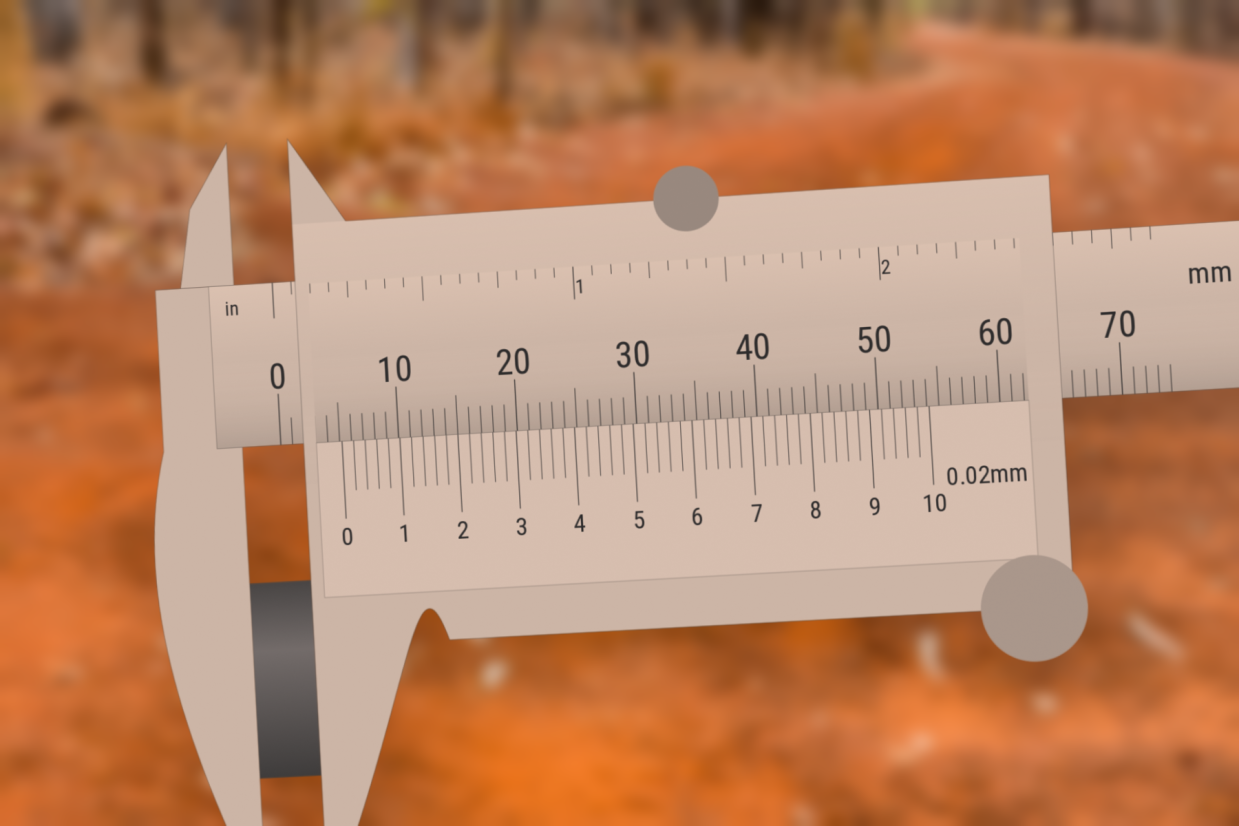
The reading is 5.2 (mm)
